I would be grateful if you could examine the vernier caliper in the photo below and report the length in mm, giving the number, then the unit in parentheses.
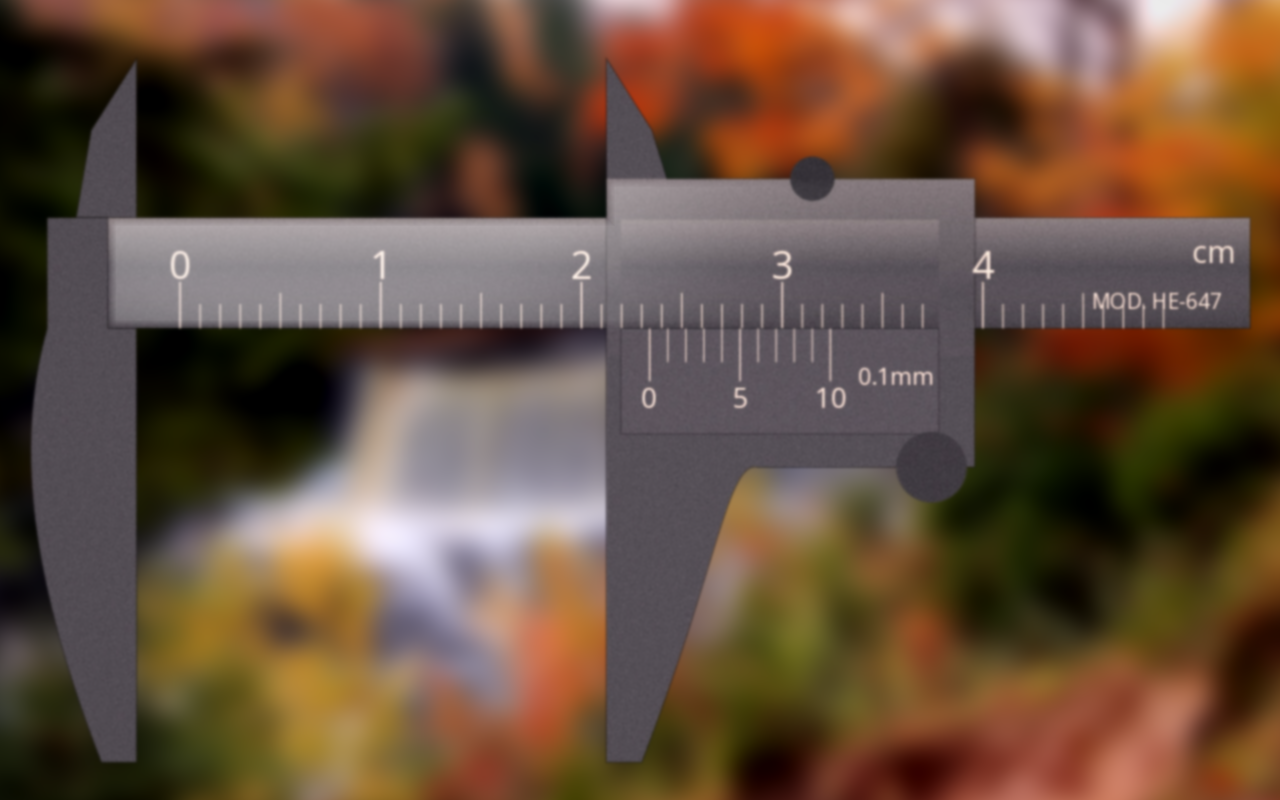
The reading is 23.4 (mm)
